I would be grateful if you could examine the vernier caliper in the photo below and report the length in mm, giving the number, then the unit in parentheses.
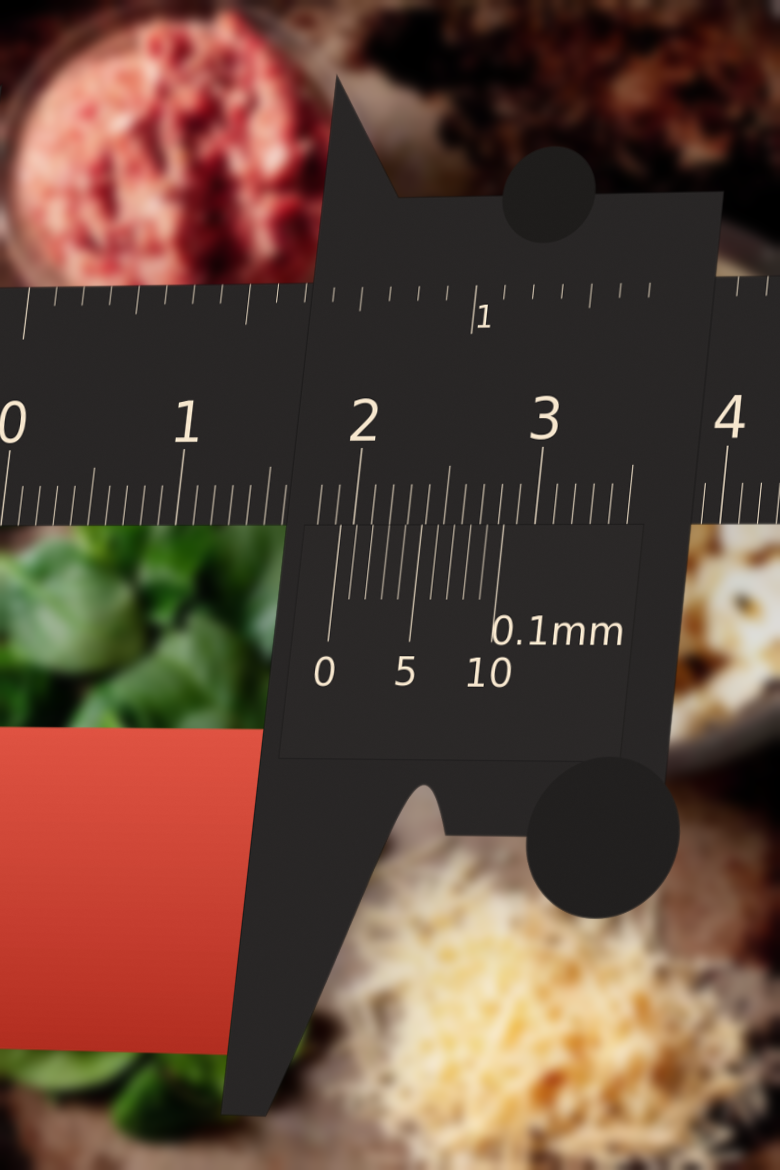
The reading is 19.3 (mm)
